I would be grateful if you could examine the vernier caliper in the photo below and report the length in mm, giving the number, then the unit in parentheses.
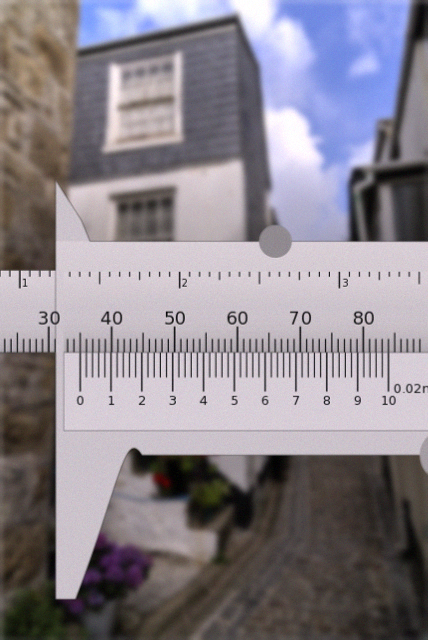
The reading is 35.0 (mm)
